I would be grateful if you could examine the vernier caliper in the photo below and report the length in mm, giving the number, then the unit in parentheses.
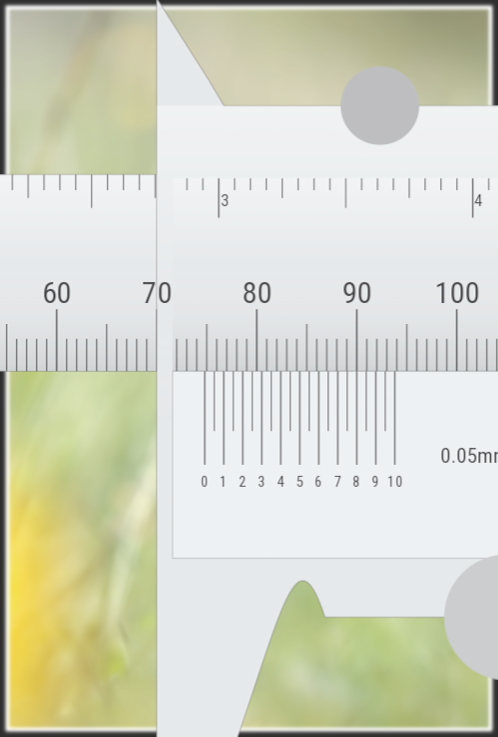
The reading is 74.8 (mm)
